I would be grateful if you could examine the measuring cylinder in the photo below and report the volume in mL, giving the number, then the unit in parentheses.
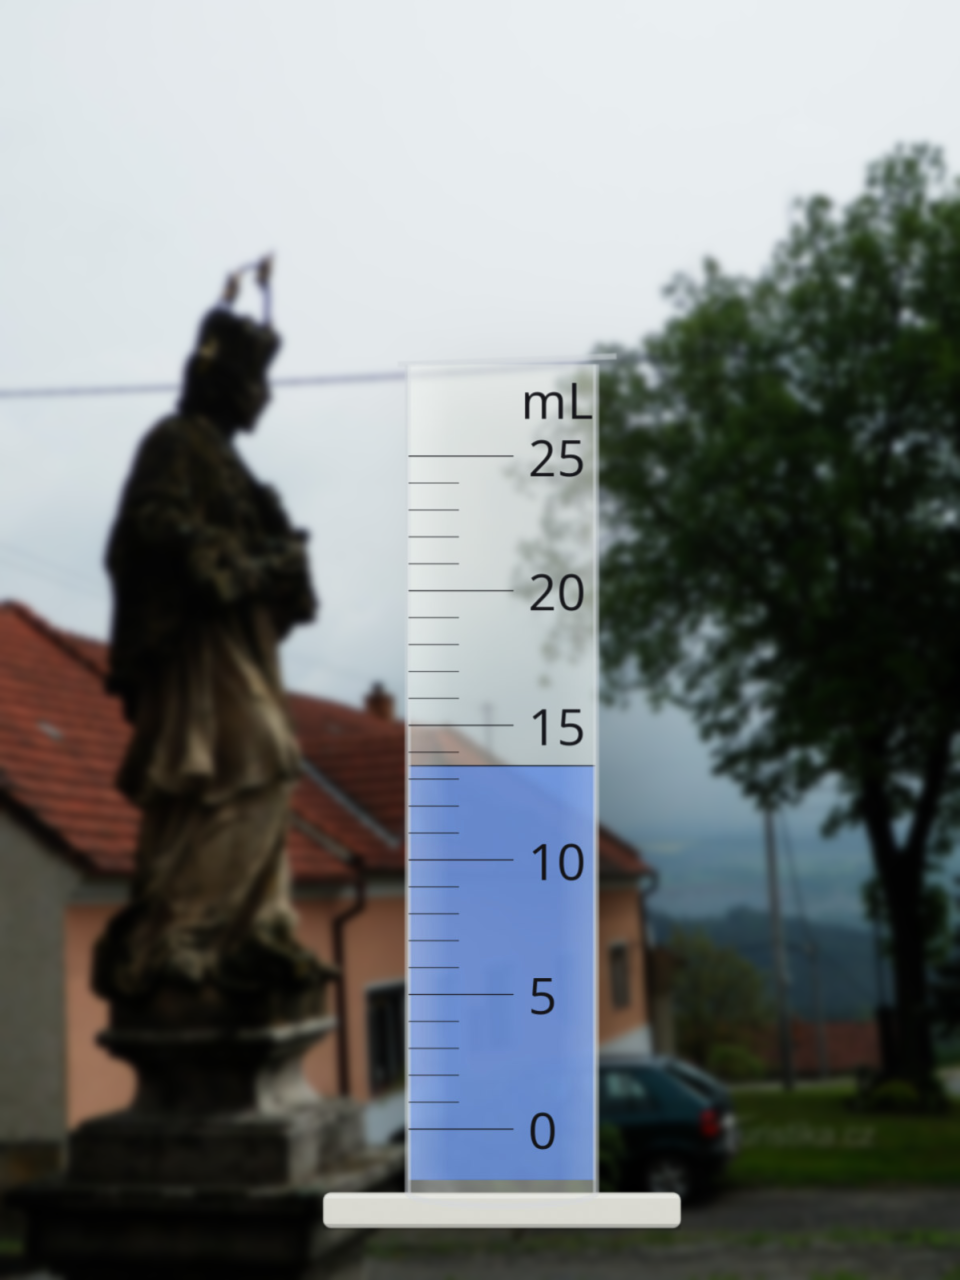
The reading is 13.5 (mL)
